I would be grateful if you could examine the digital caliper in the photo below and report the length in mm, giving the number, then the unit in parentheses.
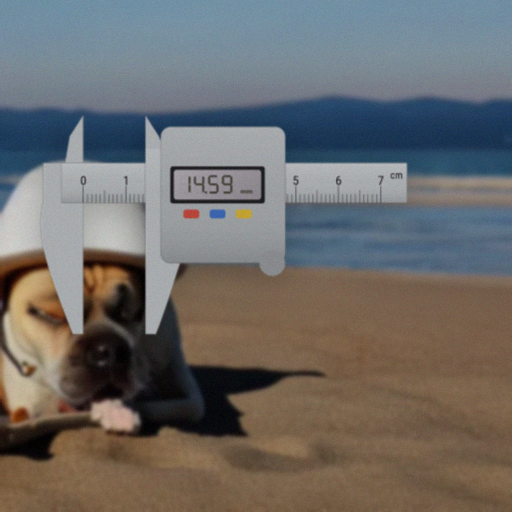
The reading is 14.59 (mm)
